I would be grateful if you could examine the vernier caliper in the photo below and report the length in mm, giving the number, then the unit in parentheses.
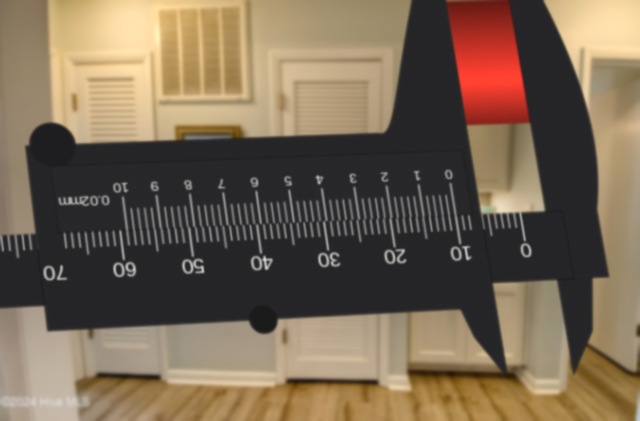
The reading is 10.0 (mm)
